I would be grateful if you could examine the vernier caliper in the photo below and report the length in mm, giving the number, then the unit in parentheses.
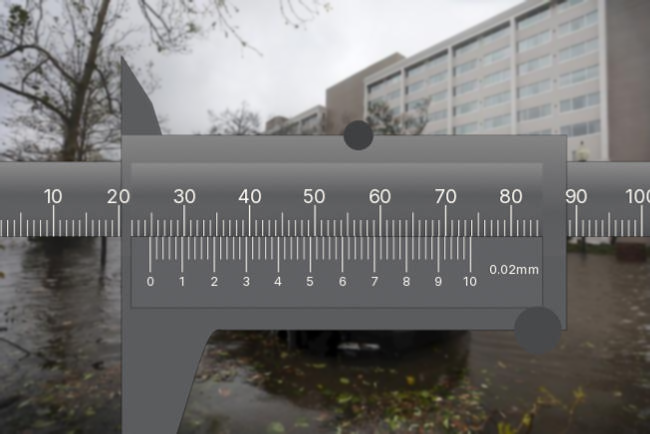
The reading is 24.8 (mm)
